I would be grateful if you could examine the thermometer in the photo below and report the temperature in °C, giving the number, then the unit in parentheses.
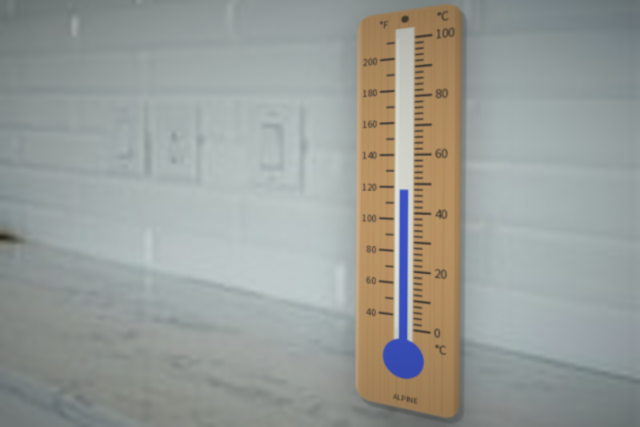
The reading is 48 (°C)
